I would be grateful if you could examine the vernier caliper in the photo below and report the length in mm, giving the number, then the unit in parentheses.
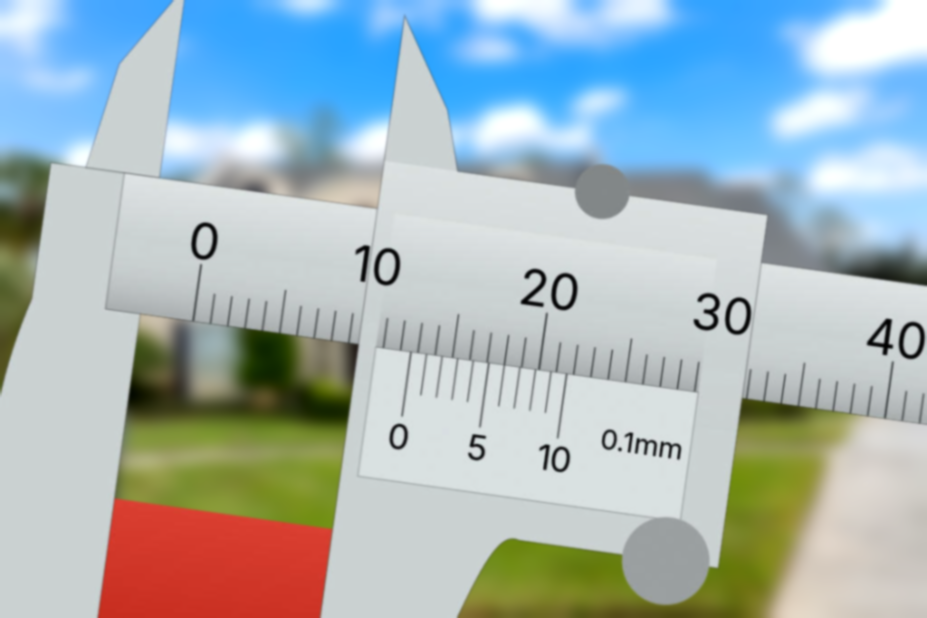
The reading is 12.6 (mm)
